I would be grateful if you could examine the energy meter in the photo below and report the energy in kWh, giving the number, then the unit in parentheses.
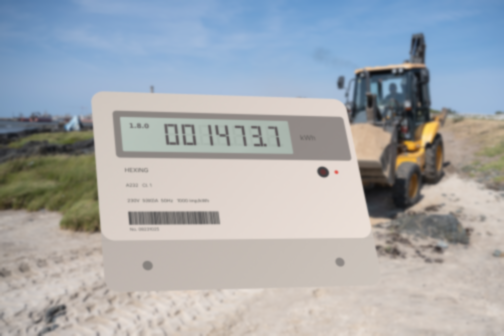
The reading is 1473.7 (kWh)
